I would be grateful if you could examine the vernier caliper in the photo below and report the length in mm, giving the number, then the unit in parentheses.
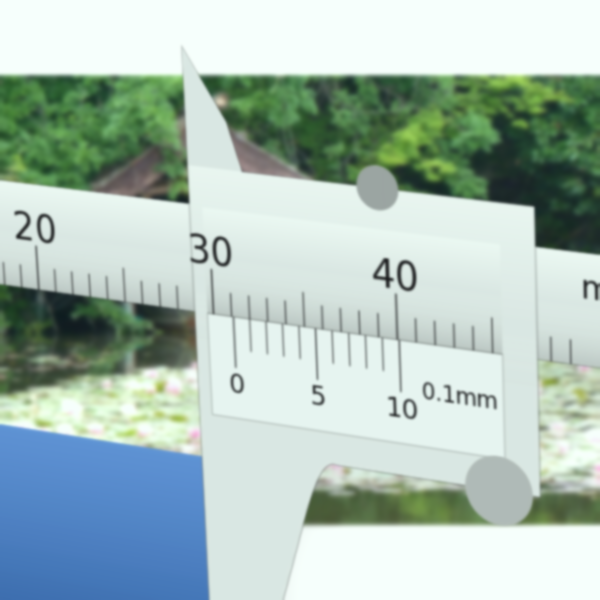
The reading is 31.1 (mm)
